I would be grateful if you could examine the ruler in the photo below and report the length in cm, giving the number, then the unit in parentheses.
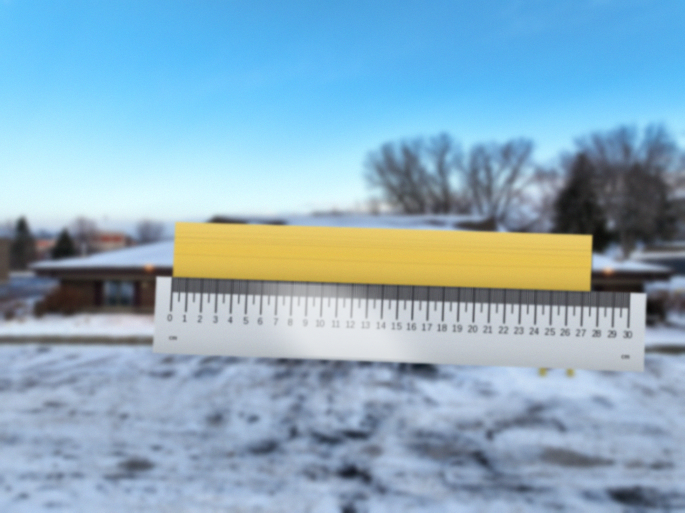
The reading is 27.5 (cm)
